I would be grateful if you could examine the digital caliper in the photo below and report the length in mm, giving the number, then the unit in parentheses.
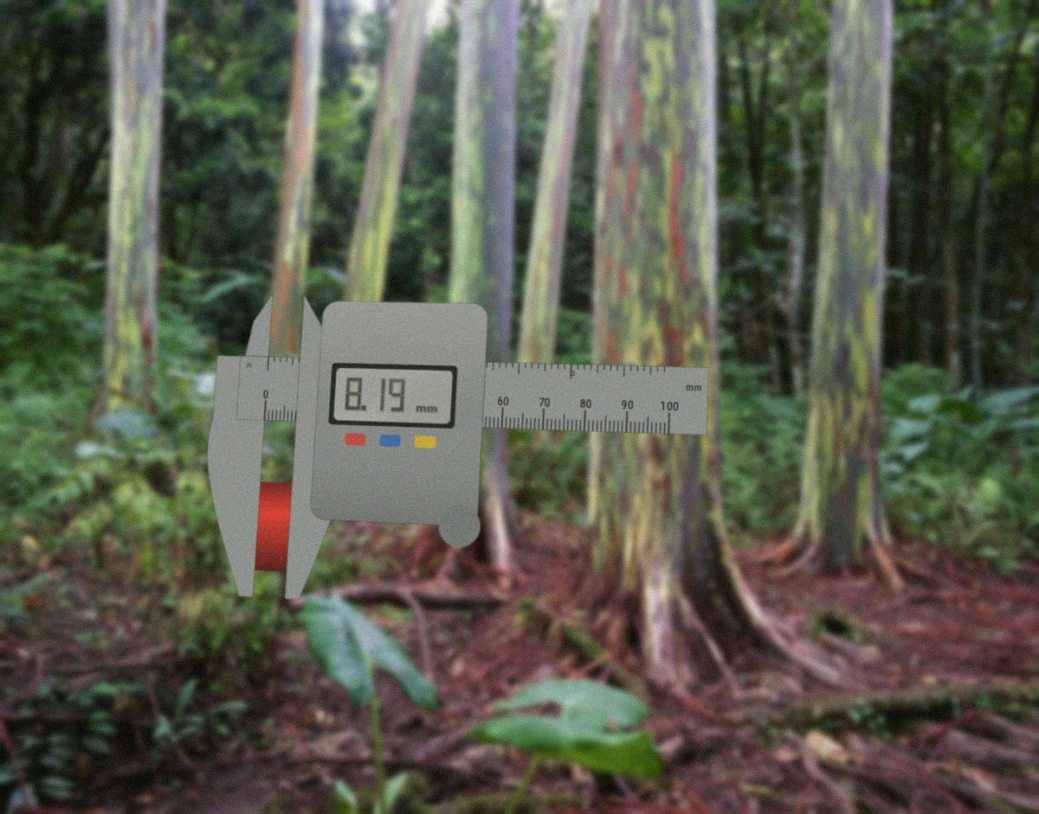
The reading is 8.19 (mm)
